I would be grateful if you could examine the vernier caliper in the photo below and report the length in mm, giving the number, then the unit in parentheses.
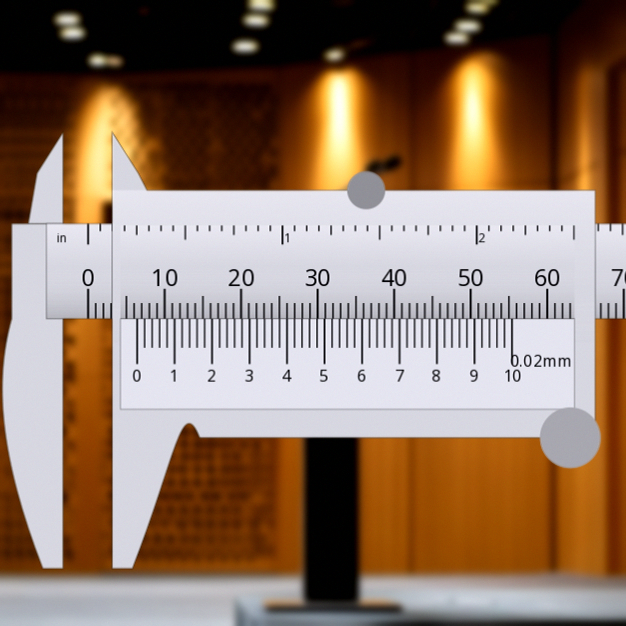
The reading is 6.4 (mm)
